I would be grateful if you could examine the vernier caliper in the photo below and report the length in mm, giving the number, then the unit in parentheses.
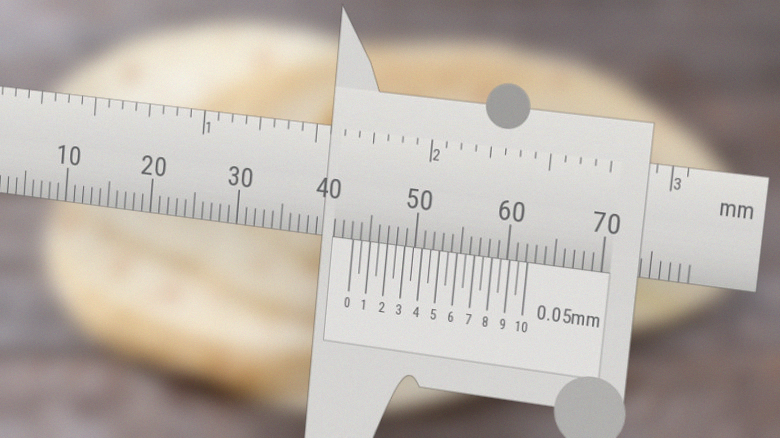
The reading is 43.2 (mm)
